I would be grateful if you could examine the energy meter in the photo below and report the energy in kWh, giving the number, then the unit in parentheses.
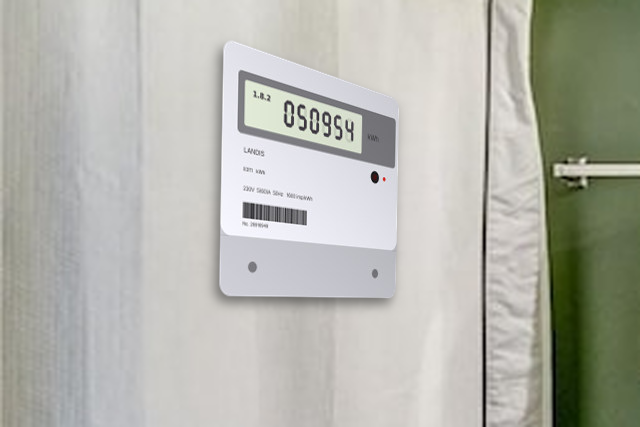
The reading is 50954 (kWh)
